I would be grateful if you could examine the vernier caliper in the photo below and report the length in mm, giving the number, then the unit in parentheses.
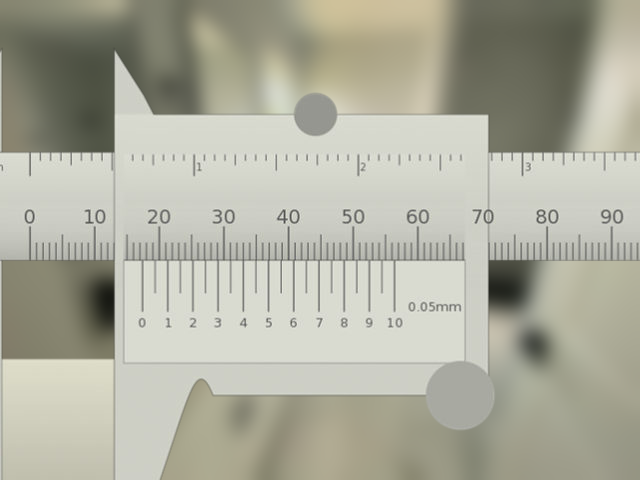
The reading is 17.4 (mm)
